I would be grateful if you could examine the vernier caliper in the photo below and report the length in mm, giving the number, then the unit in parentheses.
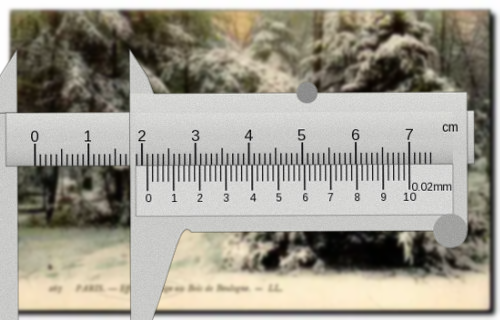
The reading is 21.0 (mm)
